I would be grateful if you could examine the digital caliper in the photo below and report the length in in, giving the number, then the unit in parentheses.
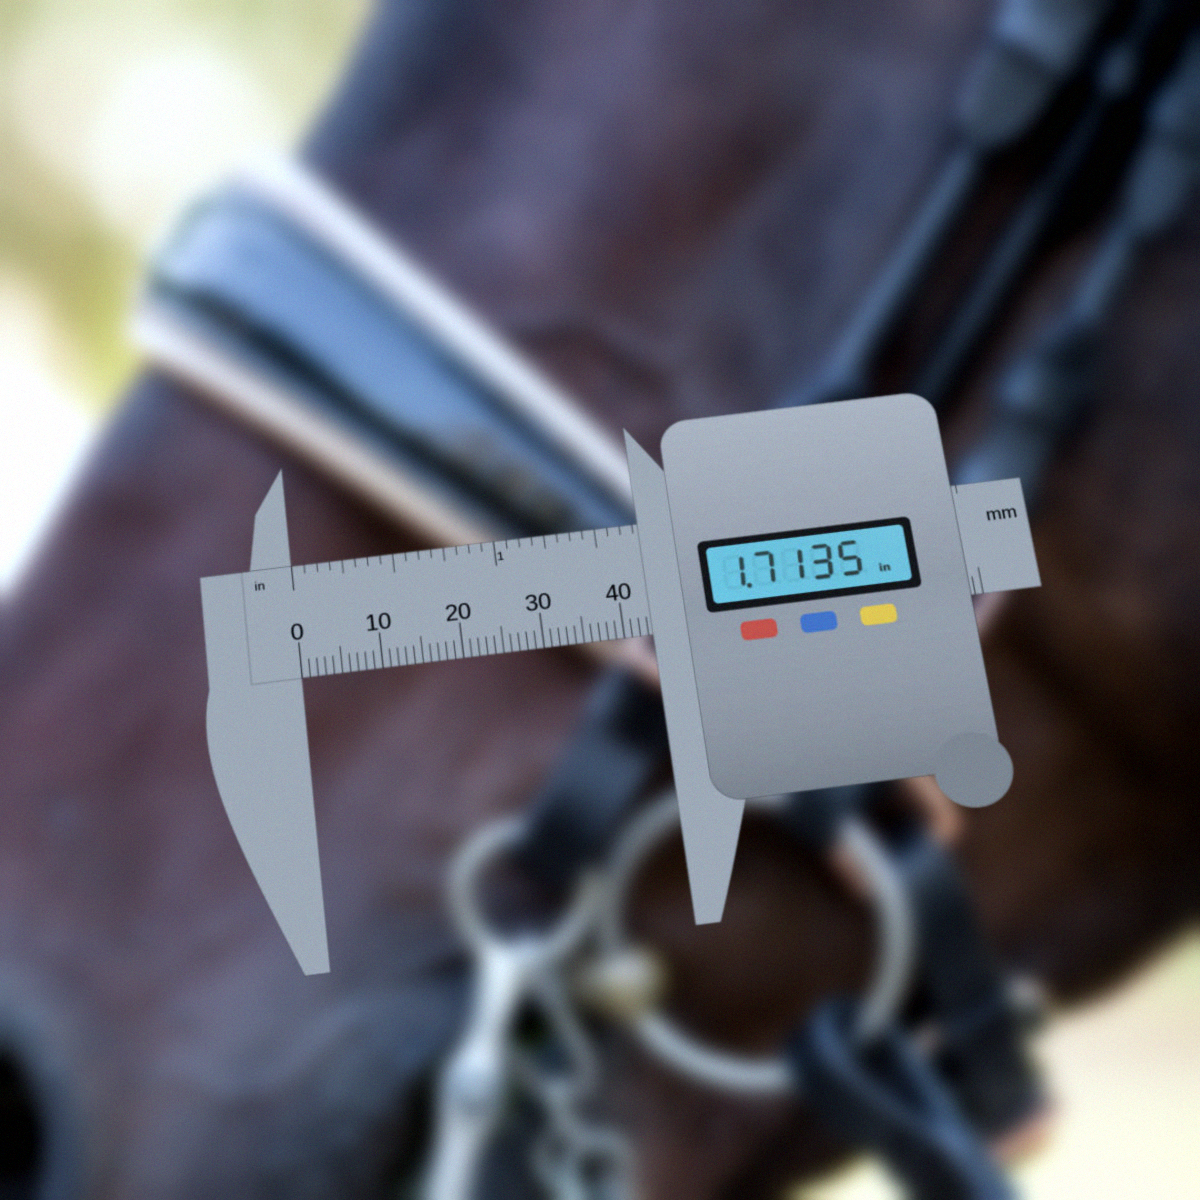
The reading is 1.7135 (in)
